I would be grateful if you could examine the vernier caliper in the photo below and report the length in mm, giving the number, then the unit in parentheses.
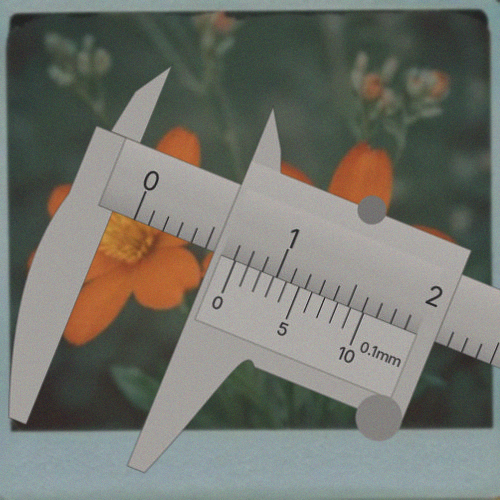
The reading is 7.1 (mm)
